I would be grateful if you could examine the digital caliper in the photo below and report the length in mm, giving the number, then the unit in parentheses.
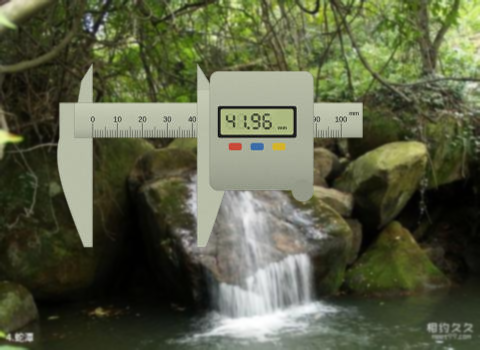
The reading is 41.96 (mm)
